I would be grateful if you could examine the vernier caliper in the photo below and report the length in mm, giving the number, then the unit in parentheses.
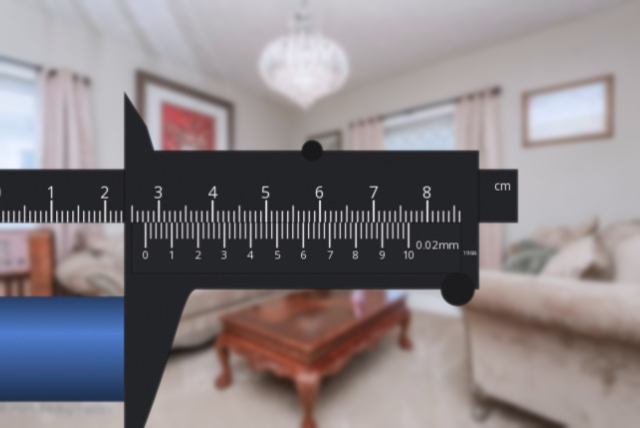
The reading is 27.5 (mm)
